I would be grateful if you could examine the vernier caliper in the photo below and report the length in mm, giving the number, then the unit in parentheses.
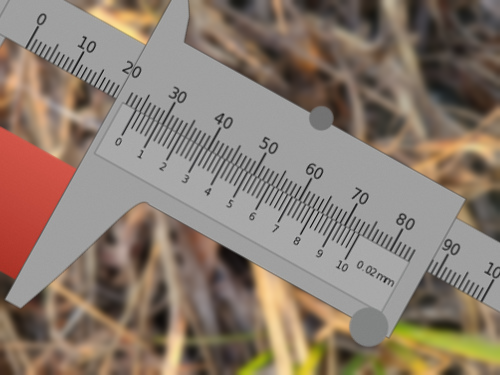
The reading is 24.2 (mm)
